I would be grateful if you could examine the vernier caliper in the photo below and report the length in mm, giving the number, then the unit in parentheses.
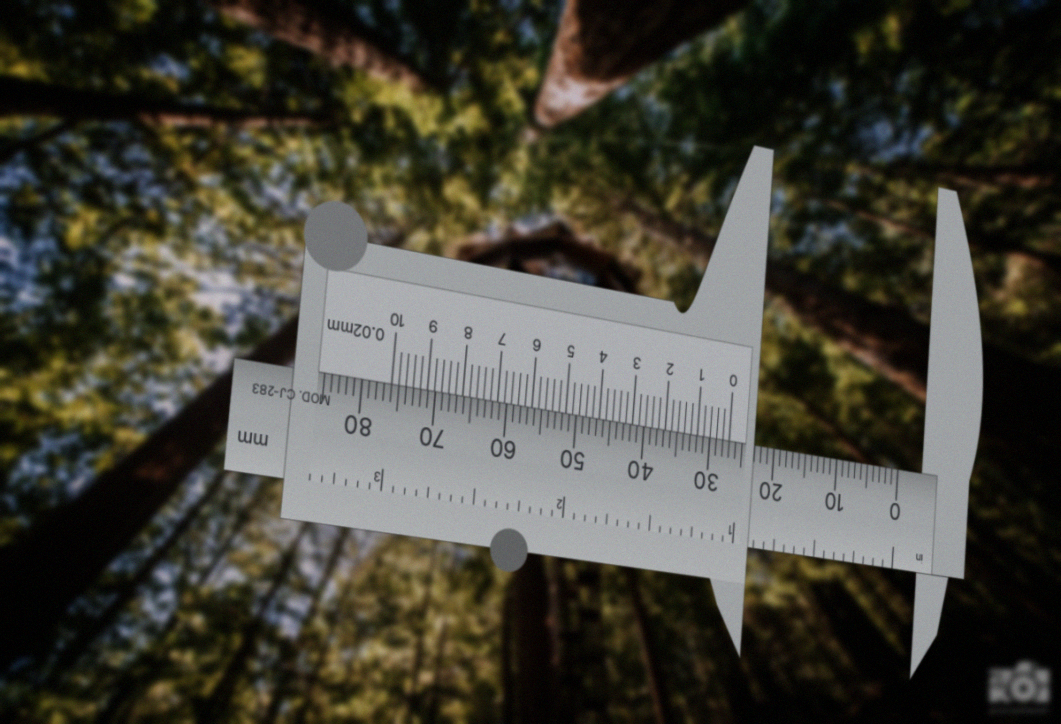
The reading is 27.0 (mm)
